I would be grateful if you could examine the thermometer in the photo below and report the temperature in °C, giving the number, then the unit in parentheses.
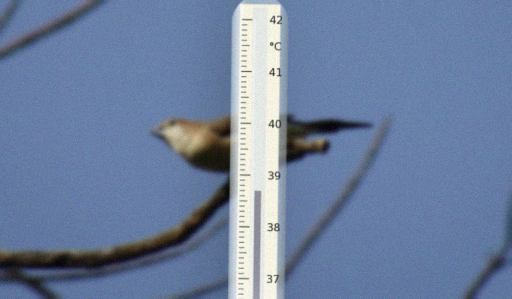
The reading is 38.7 (°C)
